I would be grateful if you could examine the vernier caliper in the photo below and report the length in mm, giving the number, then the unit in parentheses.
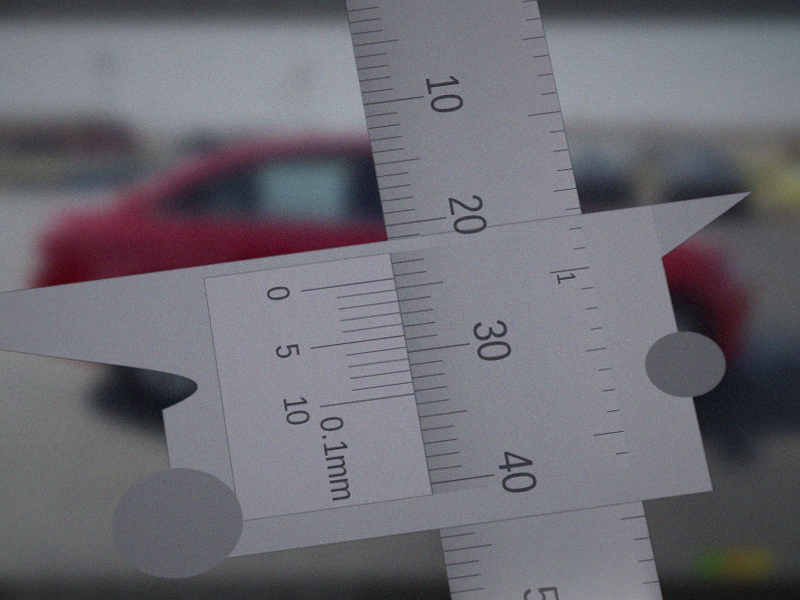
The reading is 24.2 (mm)
